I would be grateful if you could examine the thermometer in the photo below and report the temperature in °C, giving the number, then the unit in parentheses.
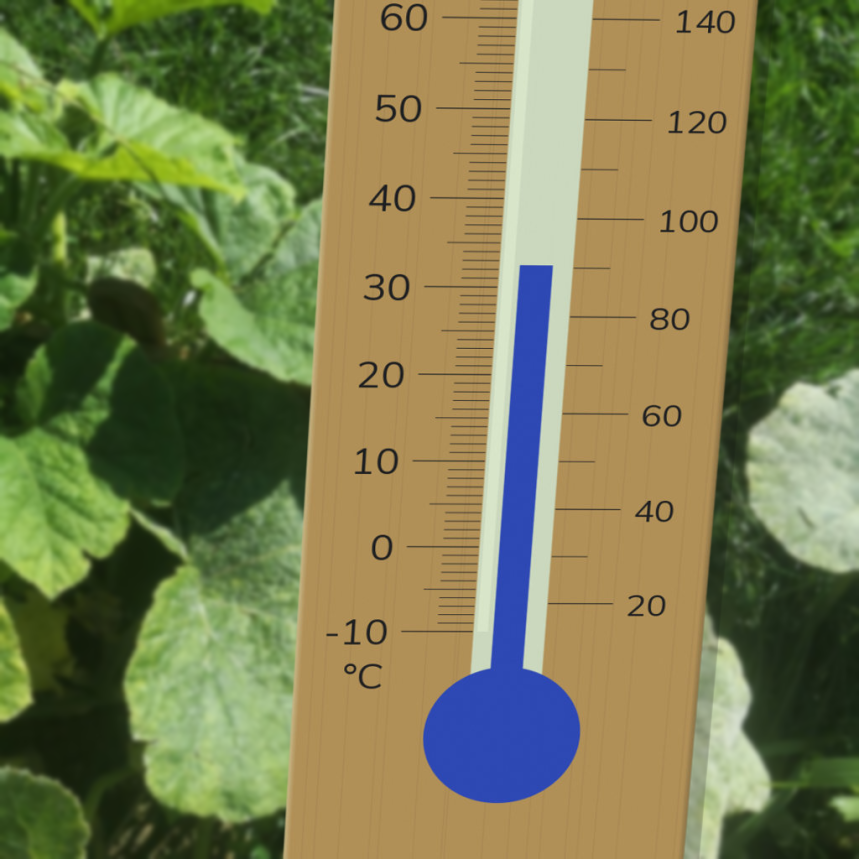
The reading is 32.5 (°C)
